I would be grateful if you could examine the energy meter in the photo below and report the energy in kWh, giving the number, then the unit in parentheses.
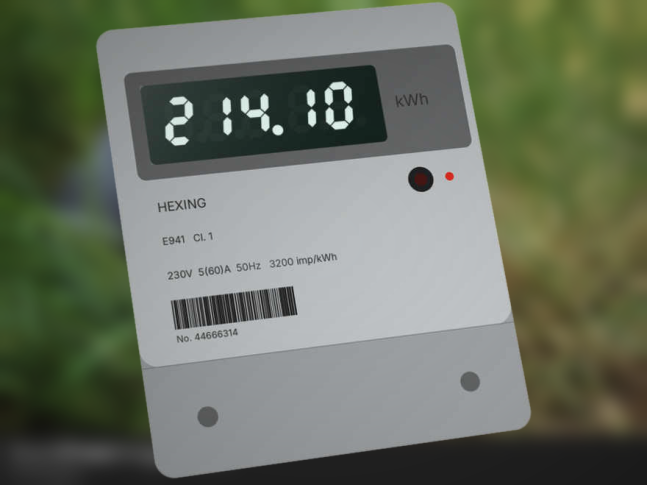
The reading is 214.10 (kWh)
